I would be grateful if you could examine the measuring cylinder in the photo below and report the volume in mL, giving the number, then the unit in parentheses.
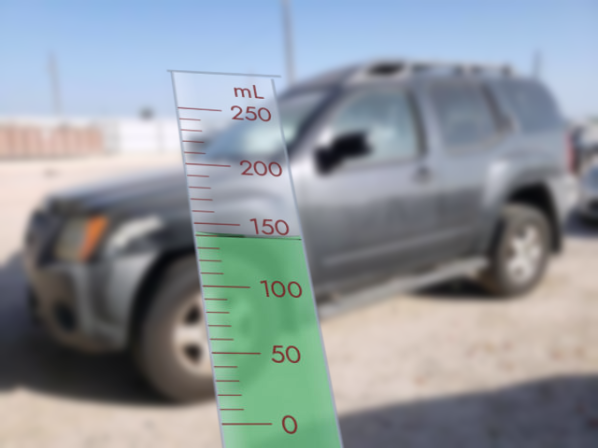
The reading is 140 (mL)
